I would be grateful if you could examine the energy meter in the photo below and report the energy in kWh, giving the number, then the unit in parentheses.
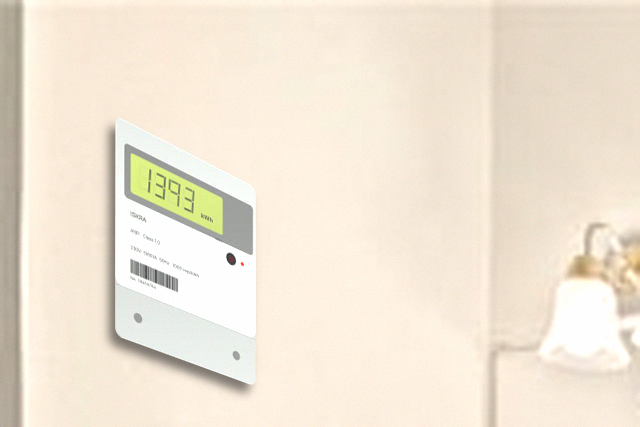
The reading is 1393 (kWh)
